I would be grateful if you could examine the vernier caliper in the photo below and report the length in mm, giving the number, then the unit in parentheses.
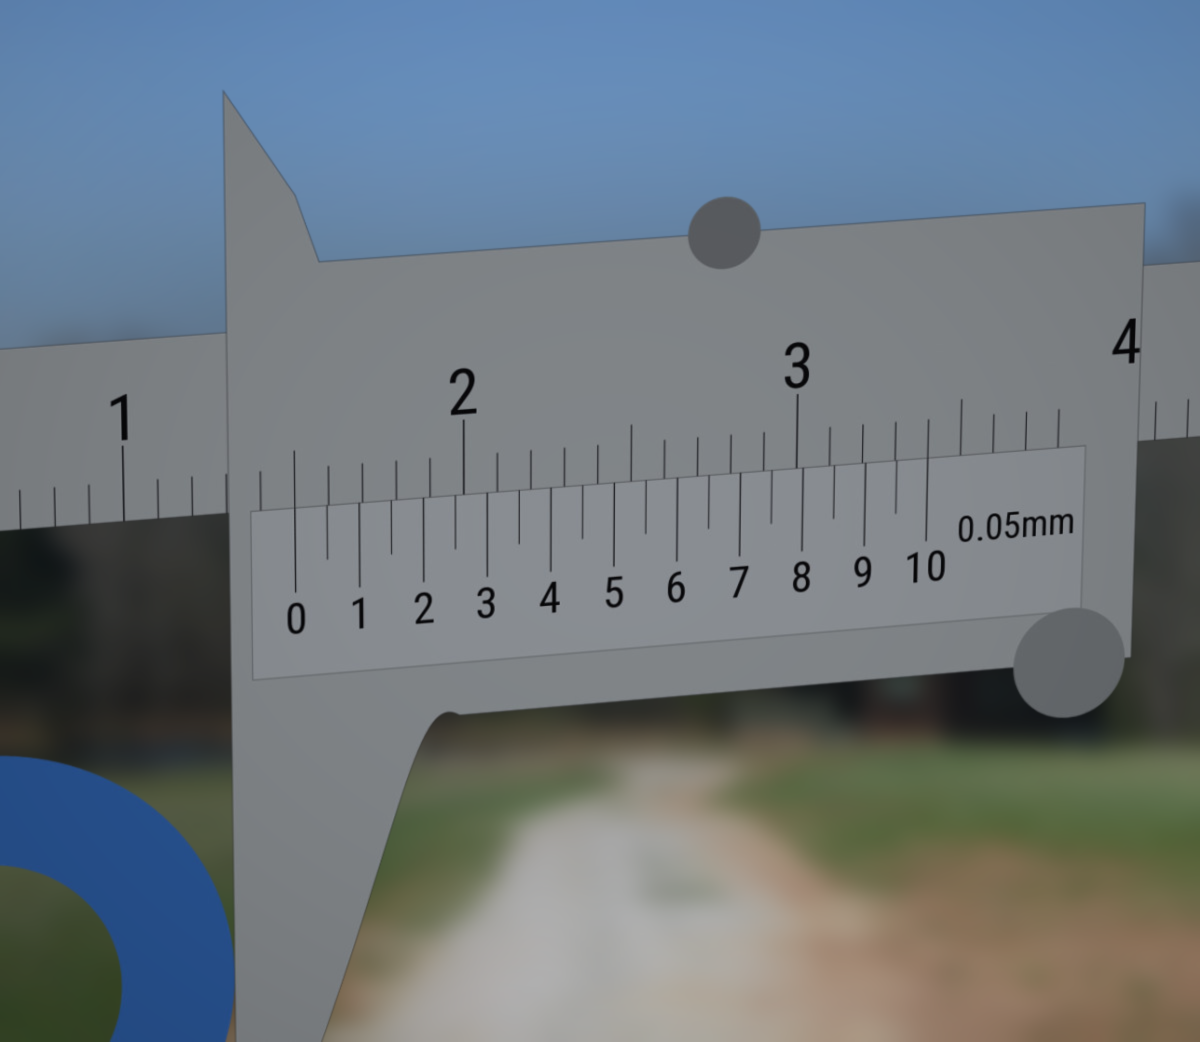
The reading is 15.00 (mm)
